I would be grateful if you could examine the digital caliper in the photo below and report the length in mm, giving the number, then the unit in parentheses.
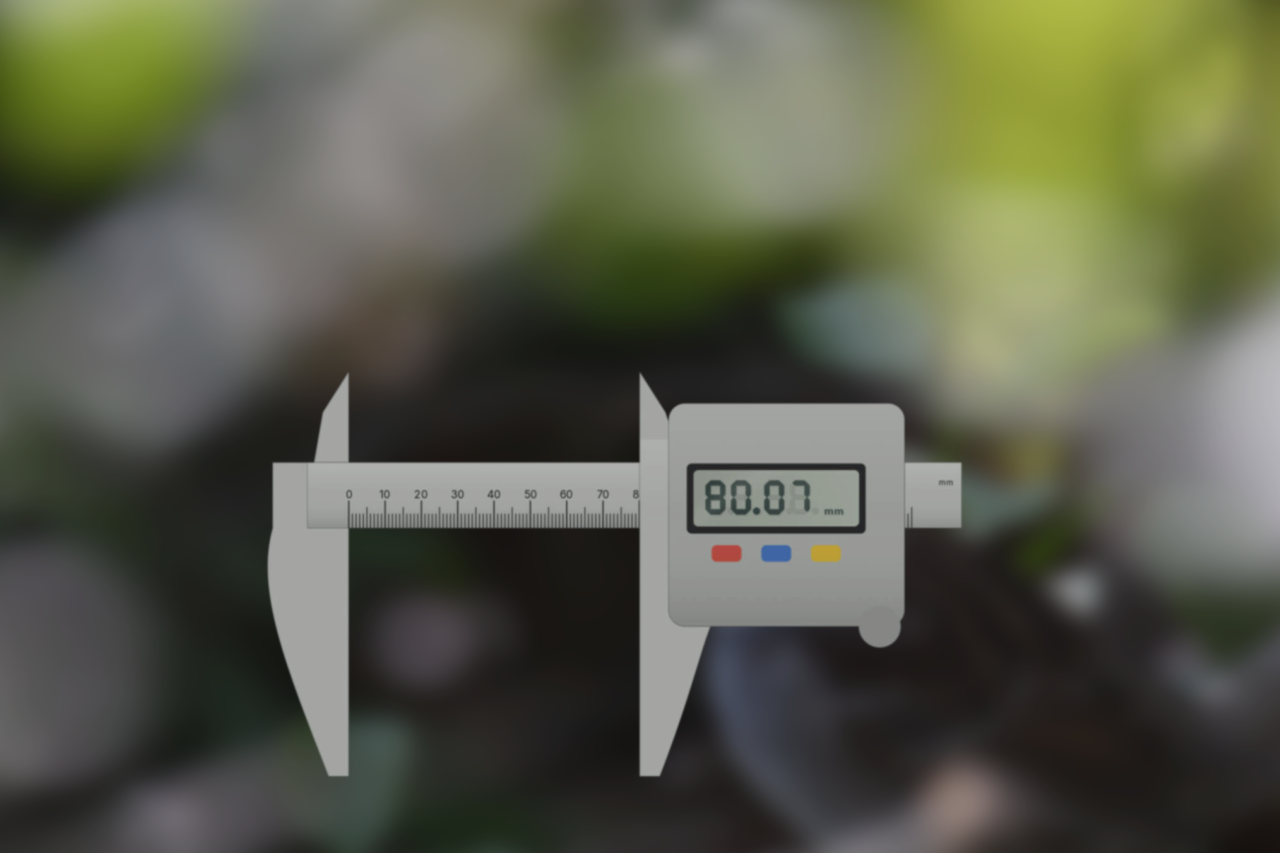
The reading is 80.07 (mm)
